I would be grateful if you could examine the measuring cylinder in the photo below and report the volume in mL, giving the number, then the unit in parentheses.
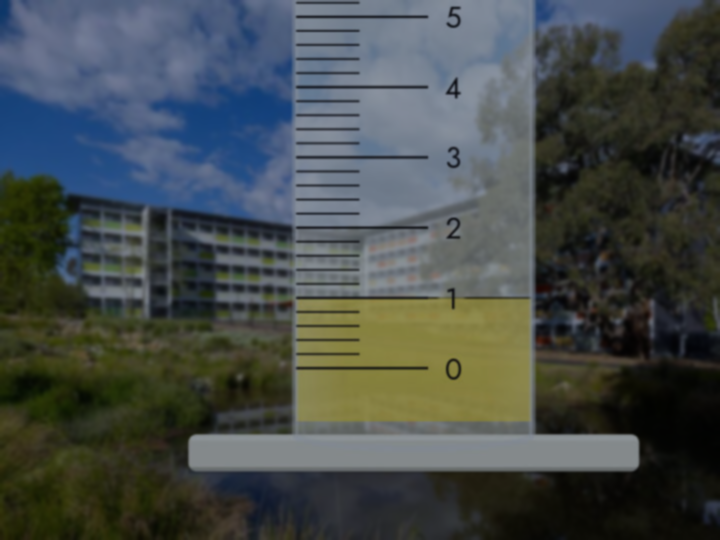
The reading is 1 (mL)
